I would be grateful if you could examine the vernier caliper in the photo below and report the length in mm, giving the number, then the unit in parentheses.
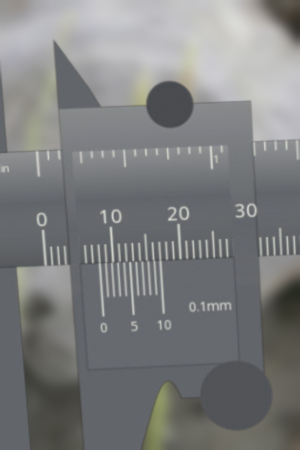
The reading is 8.0 (mm)
